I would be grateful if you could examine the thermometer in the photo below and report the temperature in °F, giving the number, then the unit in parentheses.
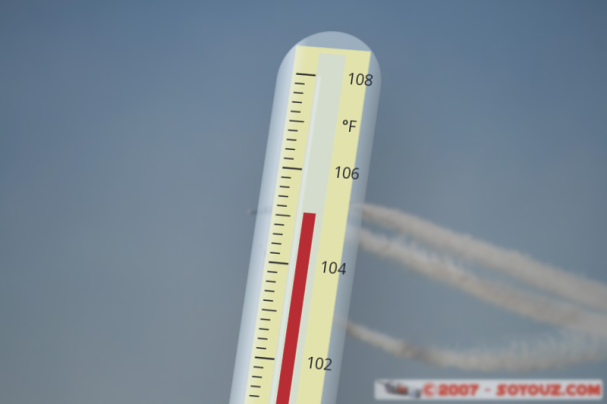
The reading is 105.1 (°F)
